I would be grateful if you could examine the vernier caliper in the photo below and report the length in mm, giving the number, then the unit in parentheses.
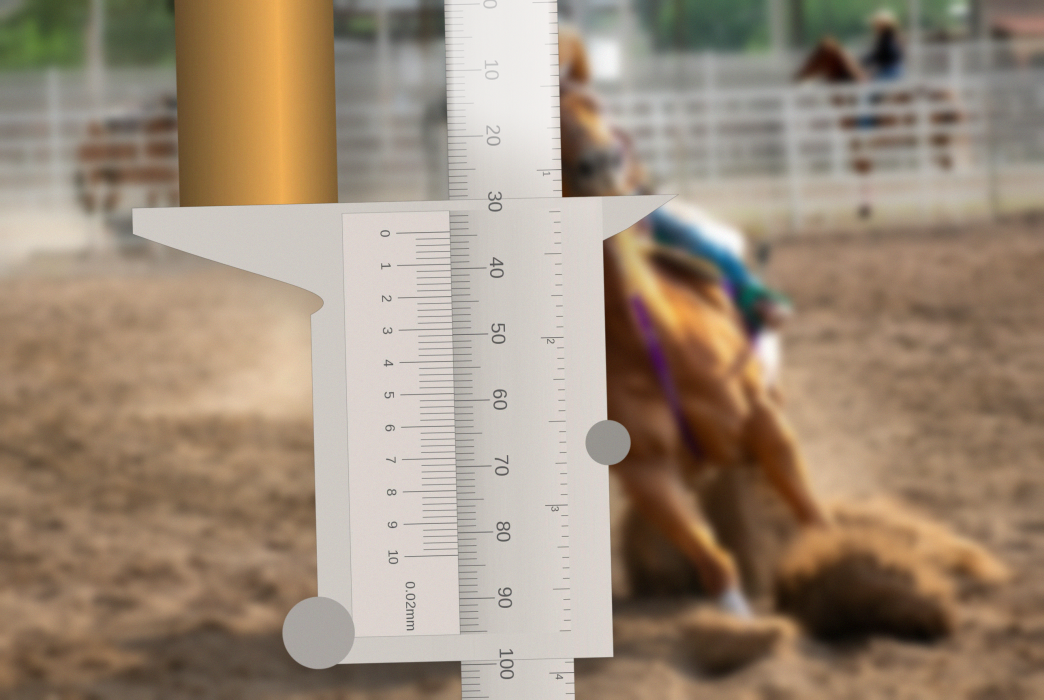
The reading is 34.4 (mm)
